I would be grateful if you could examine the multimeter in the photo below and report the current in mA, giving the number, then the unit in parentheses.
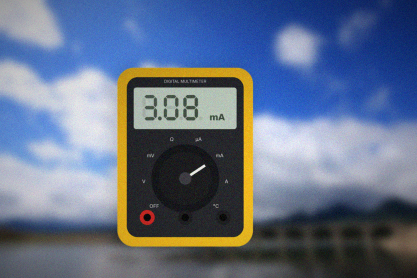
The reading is 3.08 (mA)
